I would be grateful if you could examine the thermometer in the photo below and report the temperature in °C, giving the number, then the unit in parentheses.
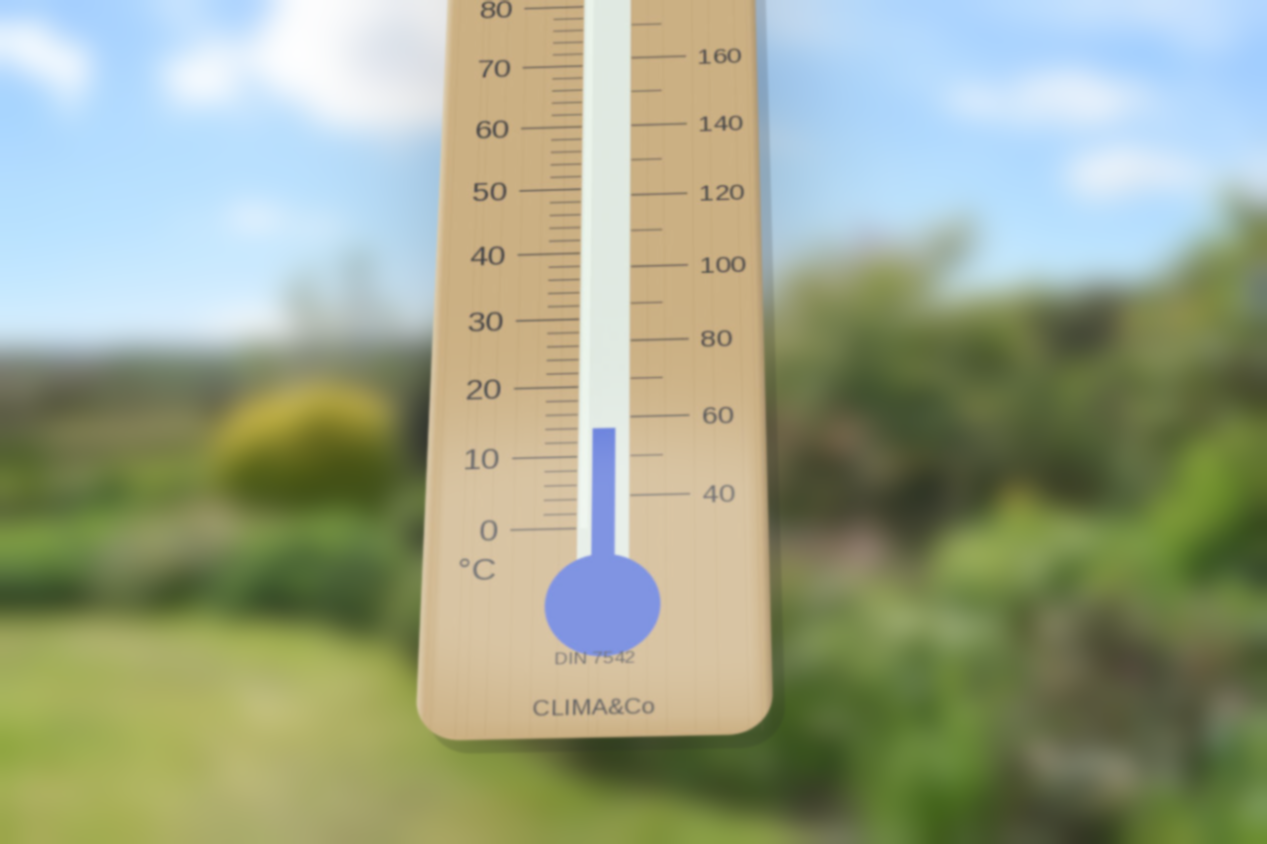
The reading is 14 (°C)
